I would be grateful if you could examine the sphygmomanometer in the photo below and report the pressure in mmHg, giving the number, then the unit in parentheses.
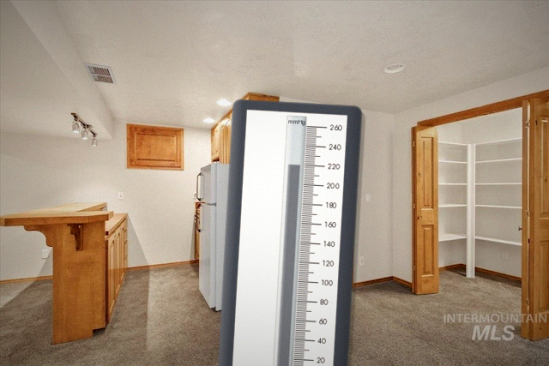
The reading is 220 (mmHg)
